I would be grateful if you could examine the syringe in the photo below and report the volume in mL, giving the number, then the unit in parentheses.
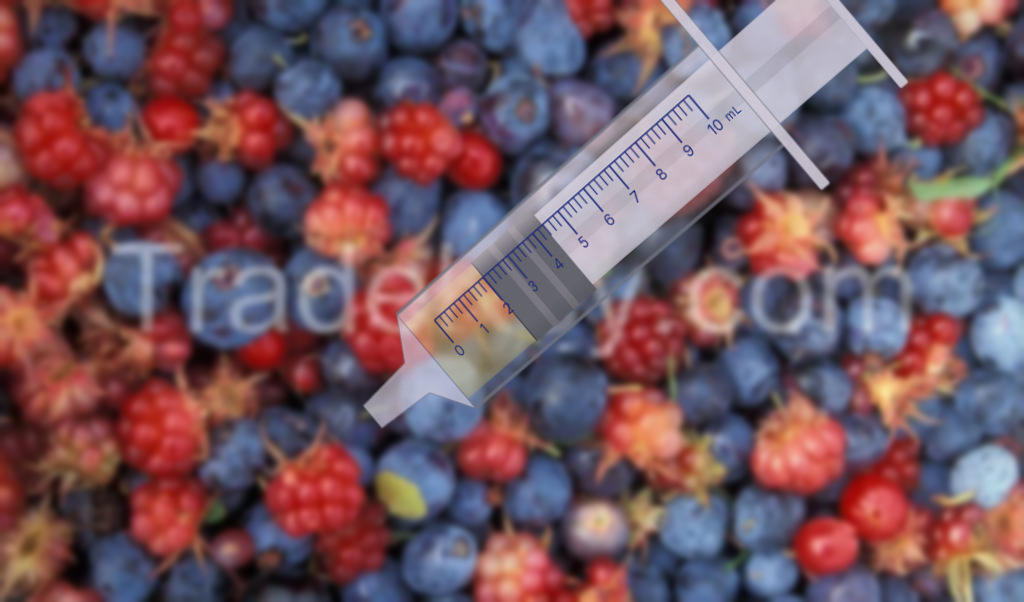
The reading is 2 (mL)
